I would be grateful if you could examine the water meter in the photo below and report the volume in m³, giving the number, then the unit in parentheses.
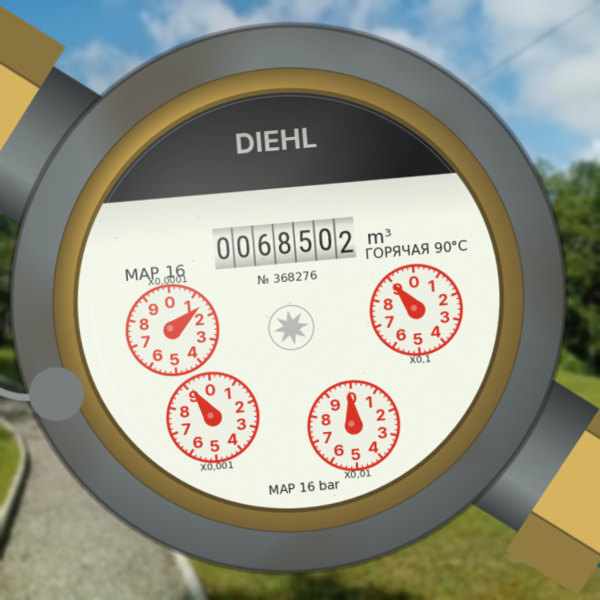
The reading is 68501.8991 (m³)
